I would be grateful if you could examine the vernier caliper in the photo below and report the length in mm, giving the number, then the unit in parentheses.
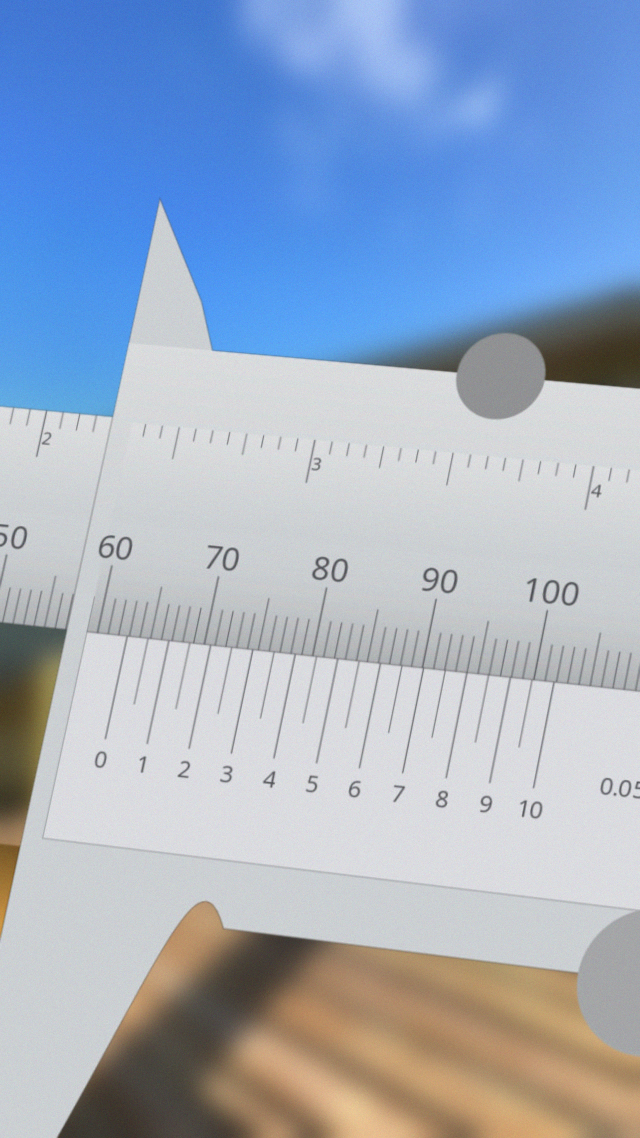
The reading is 62.8 (mm)
